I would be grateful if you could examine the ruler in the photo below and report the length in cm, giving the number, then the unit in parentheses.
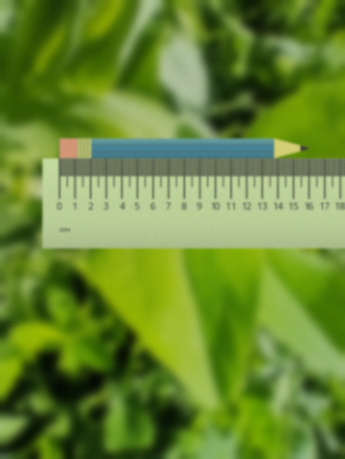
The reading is 16 (cm)
